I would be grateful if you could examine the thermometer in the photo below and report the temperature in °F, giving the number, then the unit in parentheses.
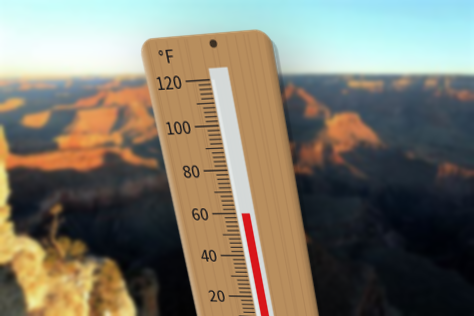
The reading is 60 (°F)
